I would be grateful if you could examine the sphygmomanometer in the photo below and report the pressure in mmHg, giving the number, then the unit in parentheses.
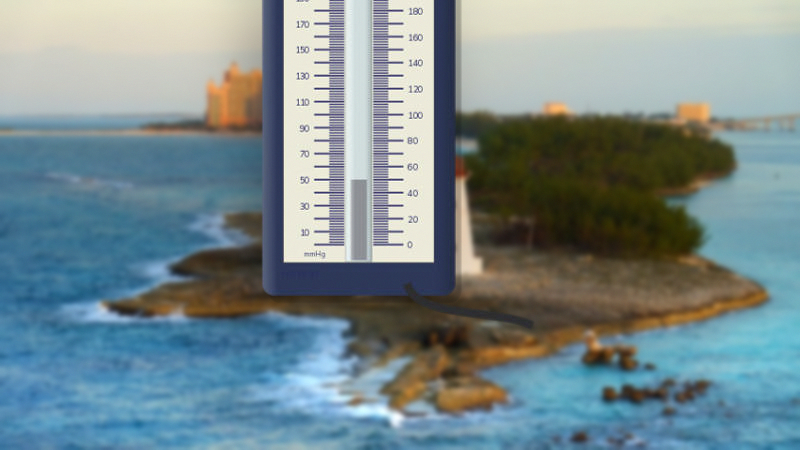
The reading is 50 (mmHg)
